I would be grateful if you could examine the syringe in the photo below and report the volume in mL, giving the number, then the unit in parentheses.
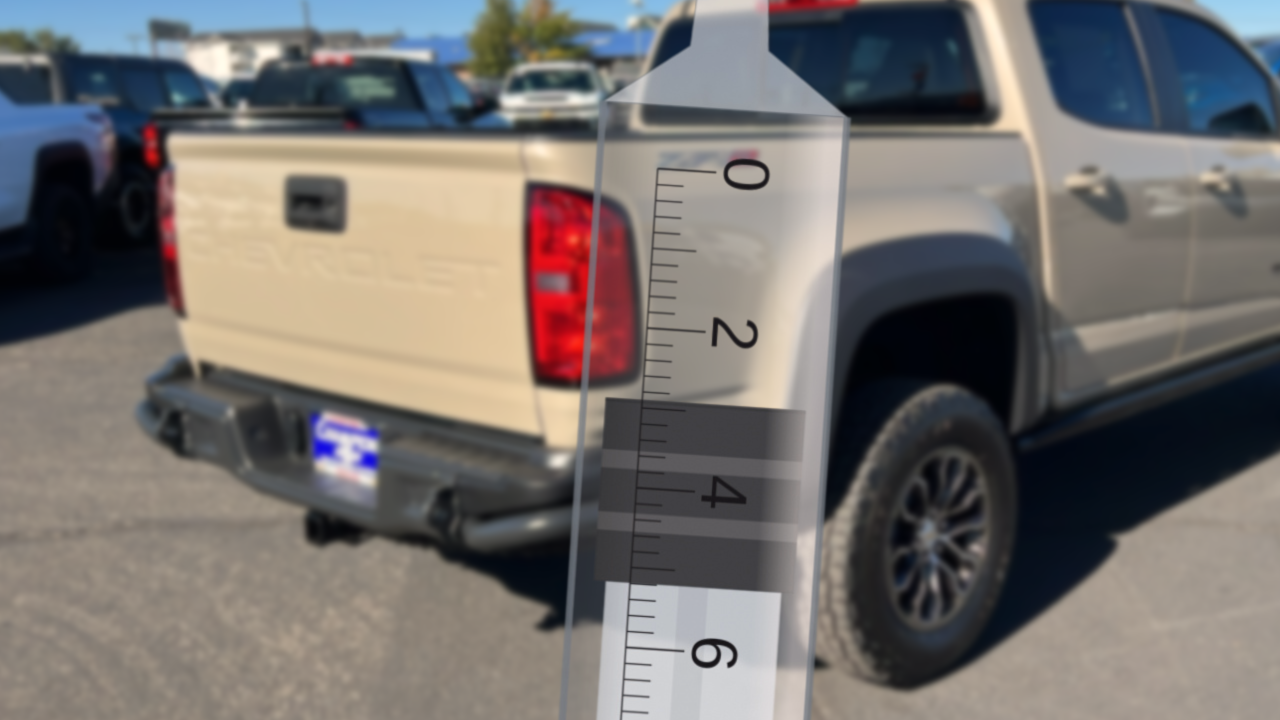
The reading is 2.9 (mL)
